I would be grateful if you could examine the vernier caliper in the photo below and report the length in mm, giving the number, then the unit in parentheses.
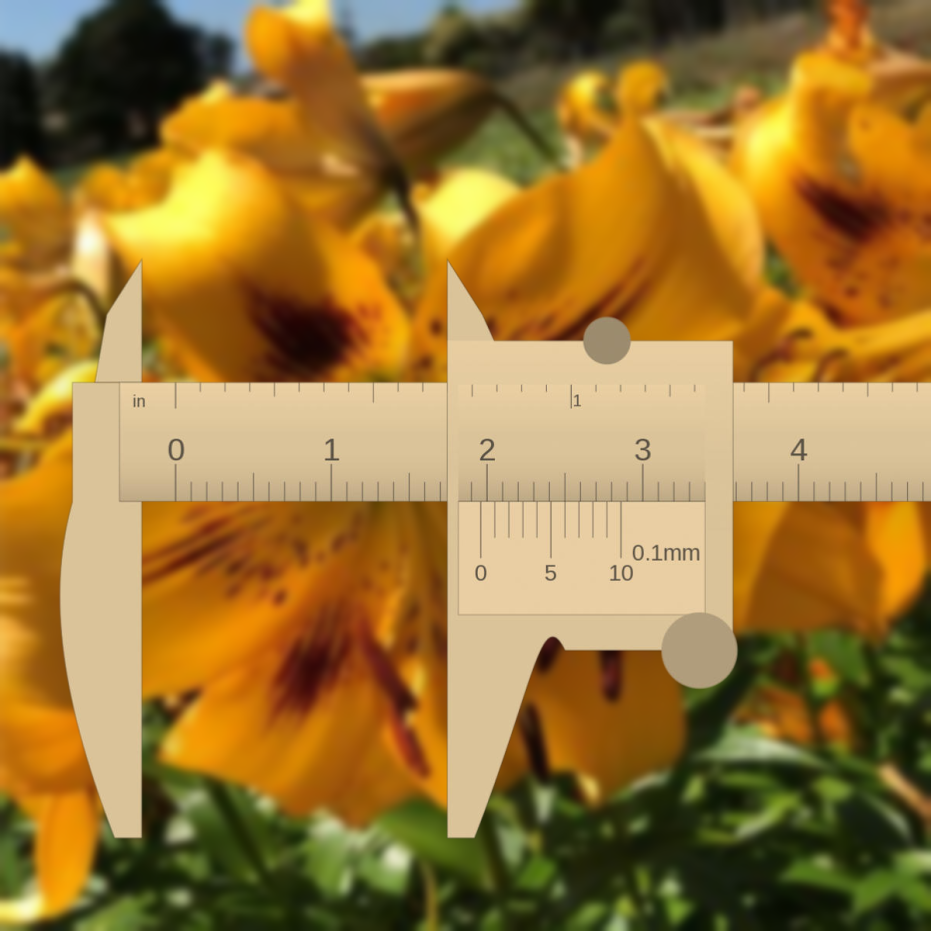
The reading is 19.6 (mm)
